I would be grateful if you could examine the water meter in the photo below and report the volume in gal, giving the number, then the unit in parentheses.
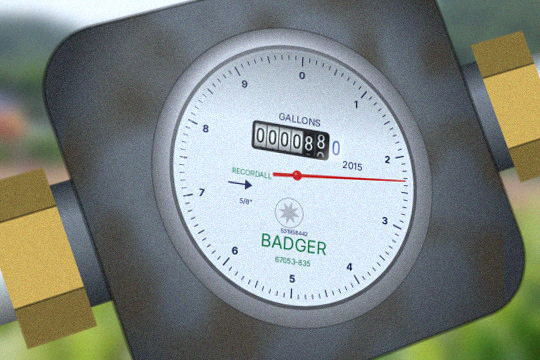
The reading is 882.3 (gal)
